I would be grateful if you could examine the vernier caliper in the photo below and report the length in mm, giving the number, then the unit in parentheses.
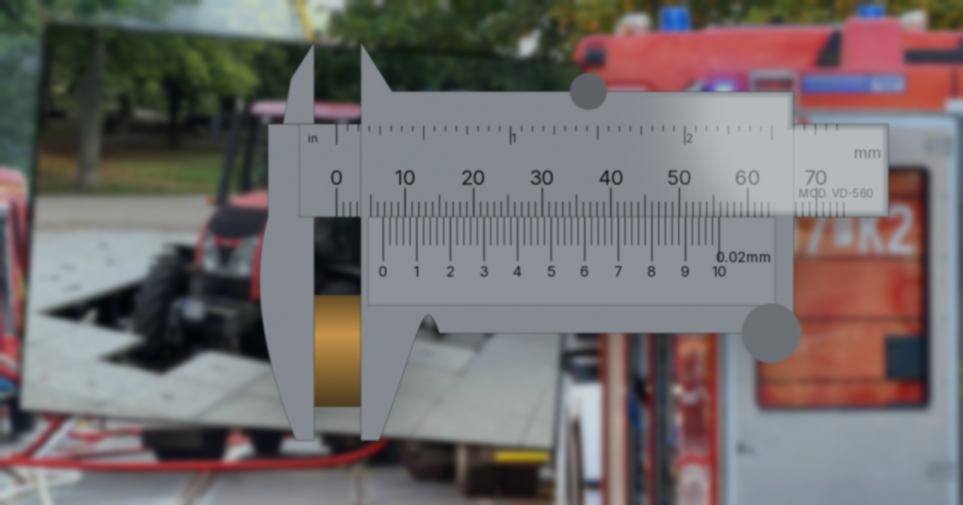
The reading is 6.8 (mm)
